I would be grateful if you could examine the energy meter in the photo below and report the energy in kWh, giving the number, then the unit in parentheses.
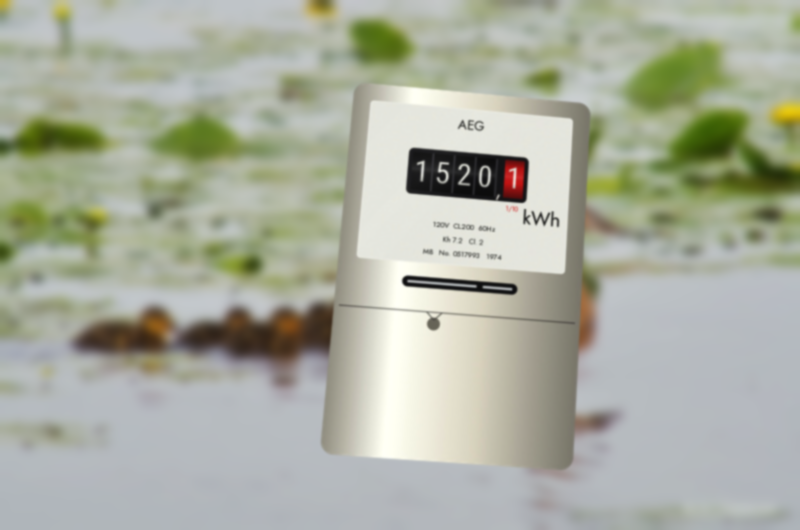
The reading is 1520.1 (kWh)
